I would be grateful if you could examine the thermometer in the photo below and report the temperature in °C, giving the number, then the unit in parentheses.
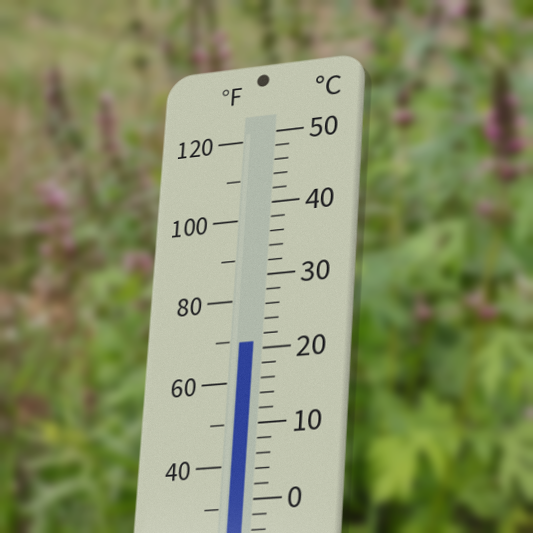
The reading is 21 (°C)
